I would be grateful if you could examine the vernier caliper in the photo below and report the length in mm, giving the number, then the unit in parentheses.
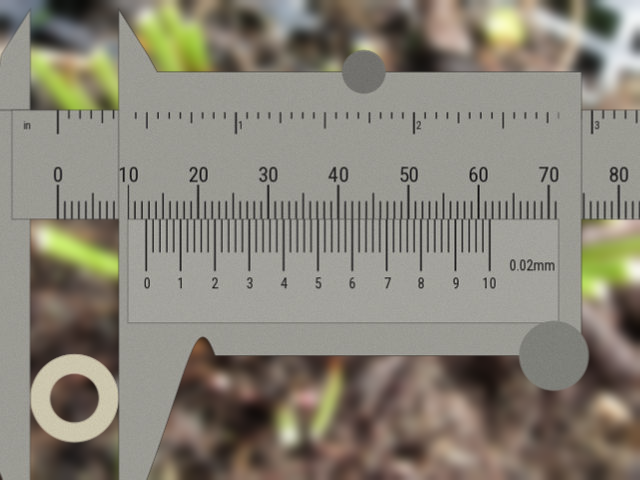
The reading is 12.6 (mm)
